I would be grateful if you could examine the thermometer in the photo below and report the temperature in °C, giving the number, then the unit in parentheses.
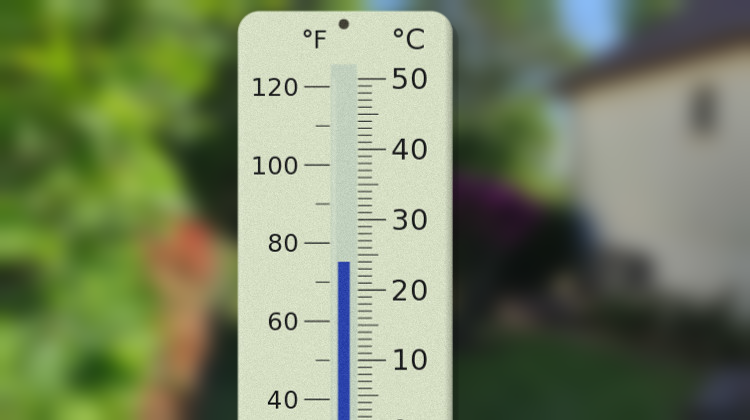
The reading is 24 (°C)
